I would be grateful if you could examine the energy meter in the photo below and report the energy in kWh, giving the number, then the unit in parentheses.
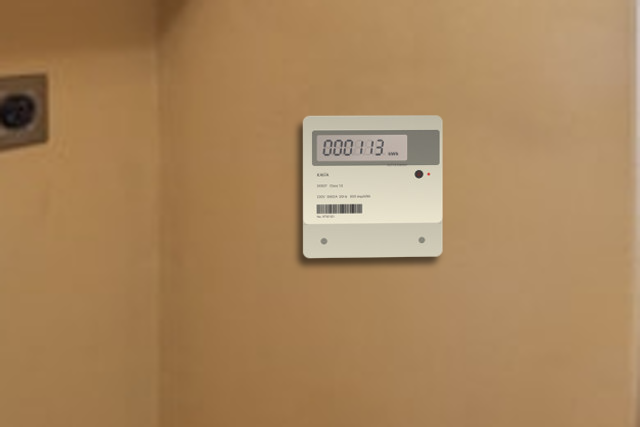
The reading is 113 (kWh)
